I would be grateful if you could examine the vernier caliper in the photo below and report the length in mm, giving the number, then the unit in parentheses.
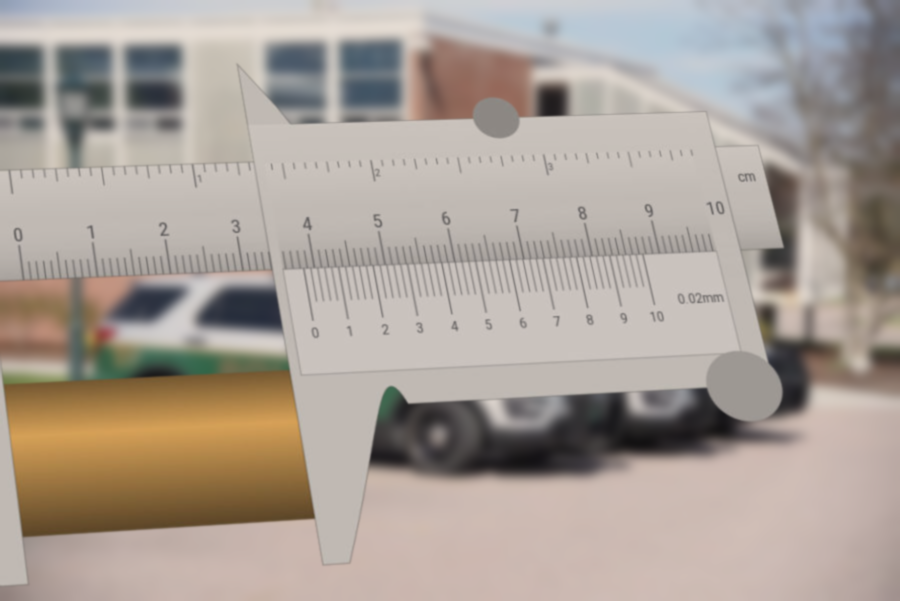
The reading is 38.5 (mm)
